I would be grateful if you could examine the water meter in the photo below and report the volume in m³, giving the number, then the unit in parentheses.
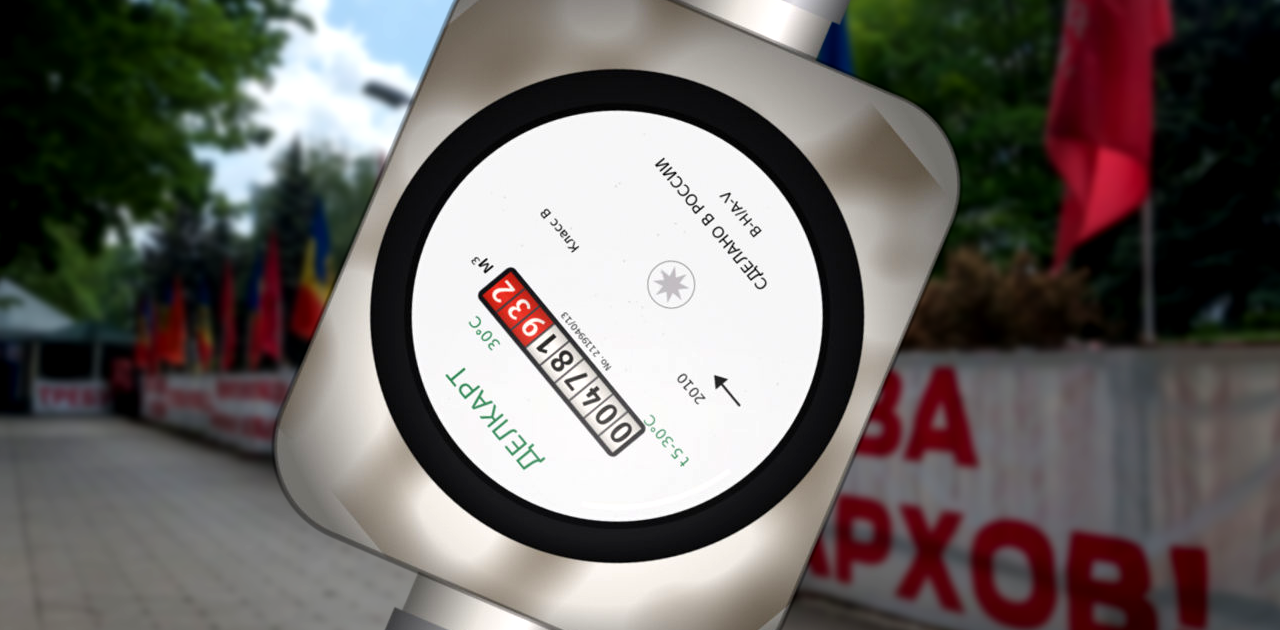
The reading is 4781.932 (m³)
